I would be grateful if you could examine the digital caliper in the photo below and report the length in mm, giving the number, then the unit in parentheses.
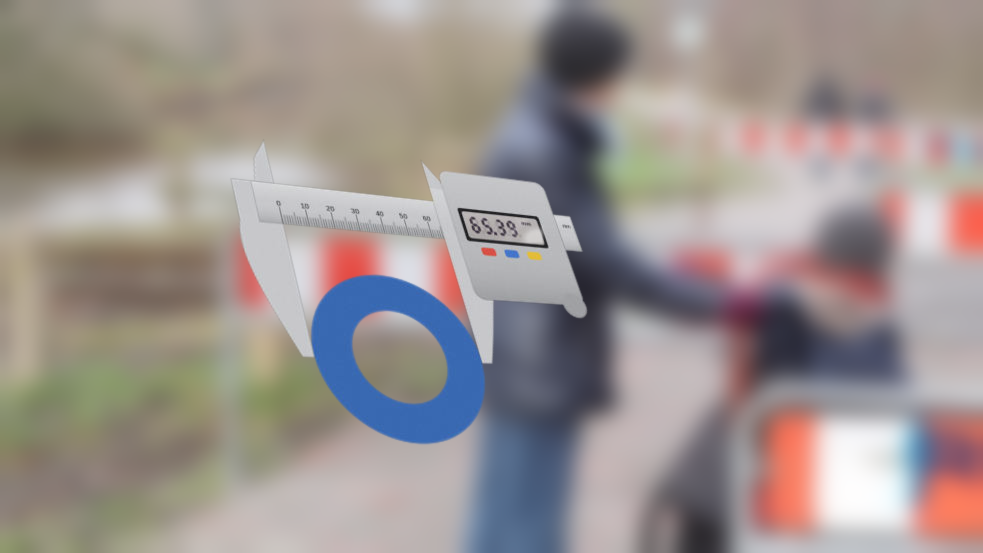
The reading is 65.39 (mm)
